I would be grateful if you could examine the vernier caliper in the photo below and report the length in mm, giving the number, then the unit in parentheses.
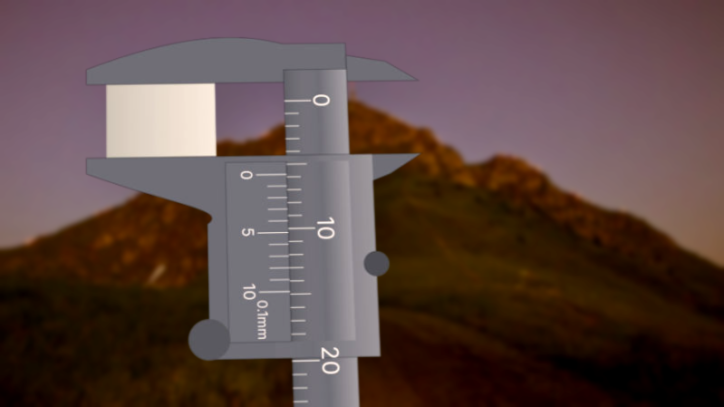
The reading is 5.8 (mm)
